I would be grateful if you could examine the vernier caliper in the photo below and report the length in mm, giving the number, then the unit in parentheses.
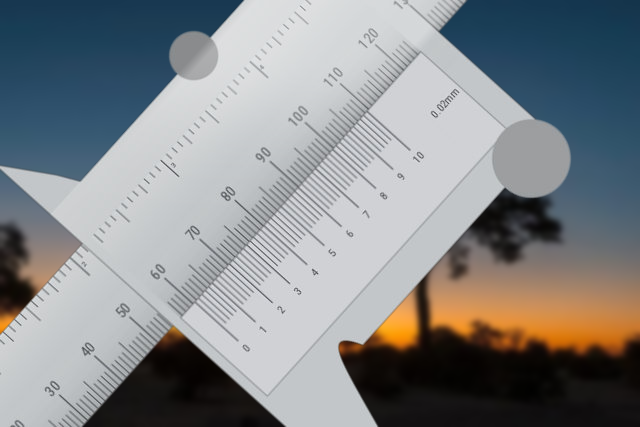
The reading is 60.5 (mm)
